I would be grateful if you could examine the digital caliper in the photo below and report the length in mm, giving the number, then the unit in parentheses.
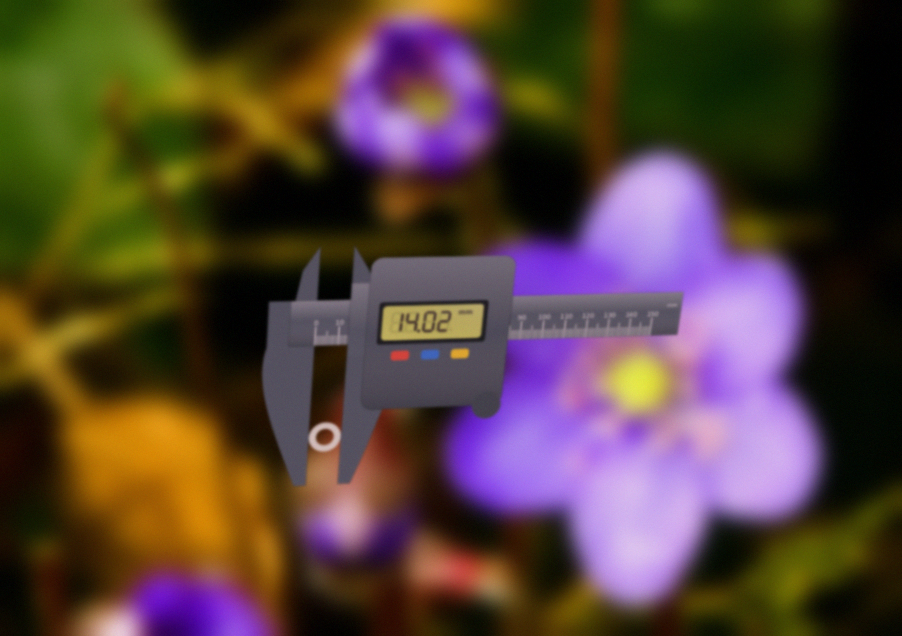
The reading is 14.02 (mm)
